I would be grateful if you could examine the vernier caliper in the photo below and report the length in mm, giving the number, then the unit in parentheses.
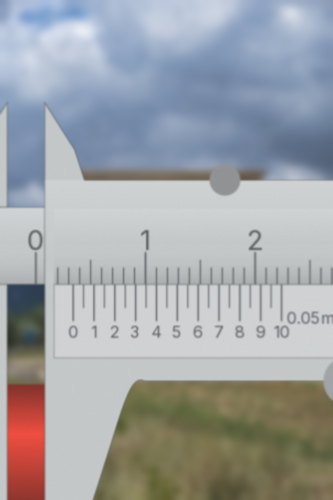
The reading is 3.4 (mm)
